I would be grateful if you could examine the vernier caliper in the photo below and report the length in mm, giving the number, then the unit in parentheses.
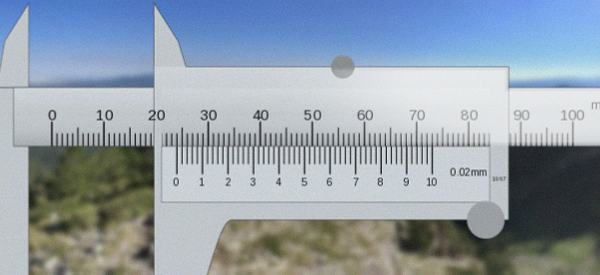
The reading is 24.0 (mm)
